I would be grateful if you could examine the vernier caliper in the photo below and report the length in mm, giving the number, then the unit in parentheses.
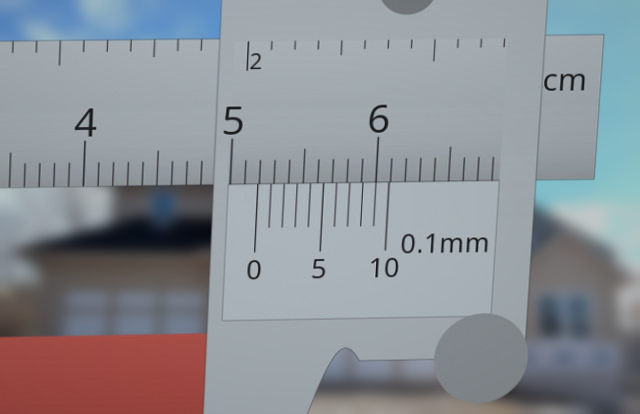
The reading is 51.9 (mm)
